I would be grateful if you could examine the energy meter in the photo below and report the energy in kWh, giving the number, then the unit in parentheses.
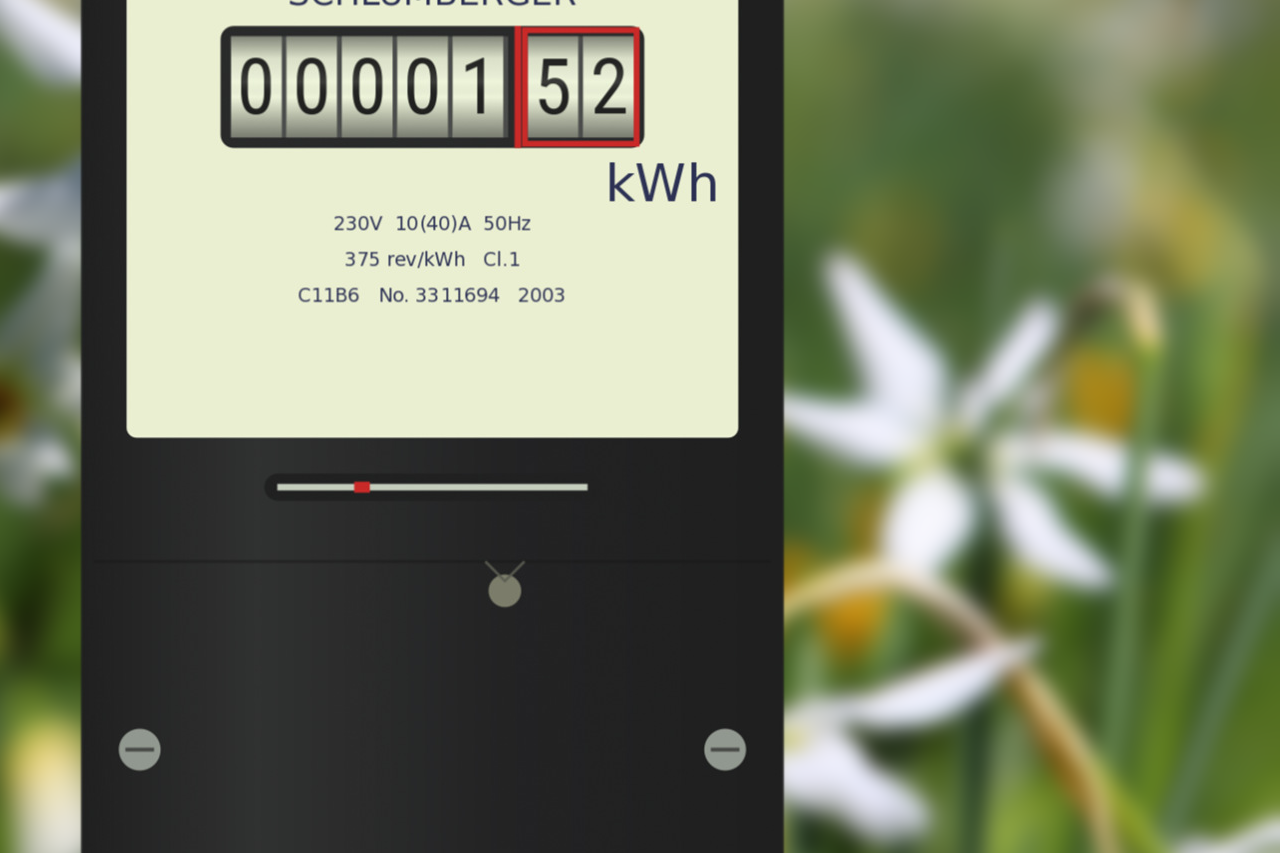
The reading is 1.52 (kWh)
